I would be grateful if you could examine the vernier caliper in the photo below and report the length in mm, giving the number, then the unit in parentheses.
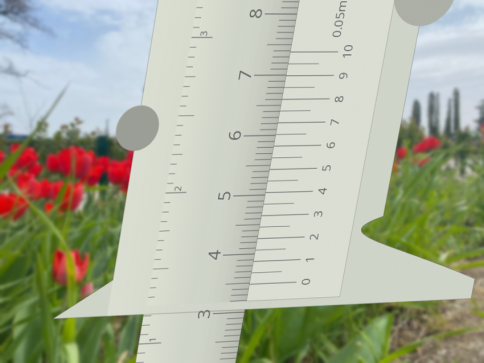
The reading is 34.8 (mm)
